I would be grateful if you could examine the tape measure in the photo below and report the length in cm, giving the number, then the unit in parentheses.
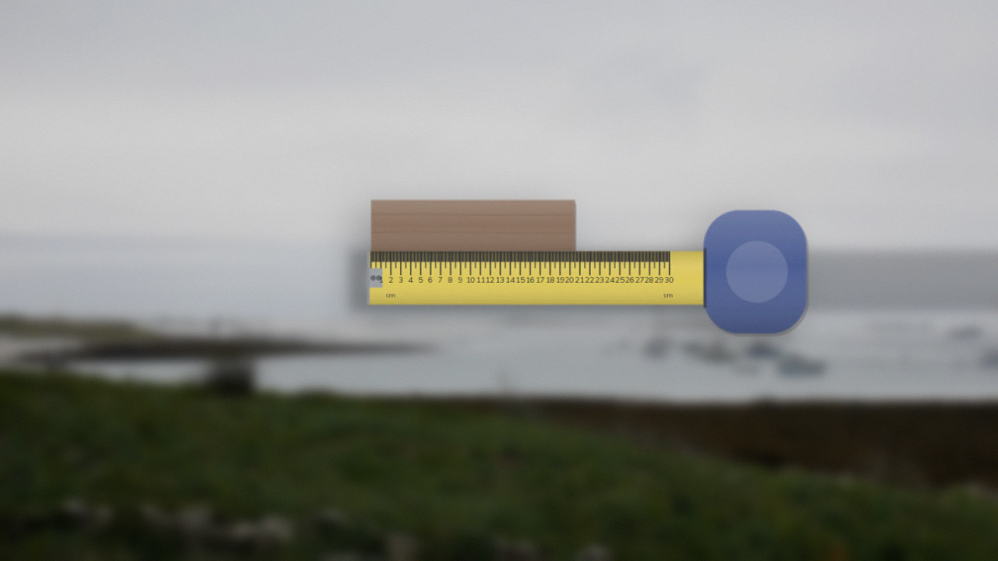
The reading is 20.5 (cm)
